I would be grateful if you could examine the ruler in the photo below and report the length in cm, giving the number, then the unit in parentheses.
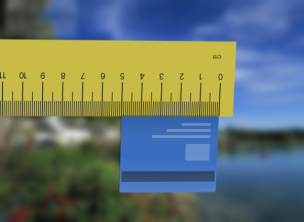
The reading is 5 (cm)
